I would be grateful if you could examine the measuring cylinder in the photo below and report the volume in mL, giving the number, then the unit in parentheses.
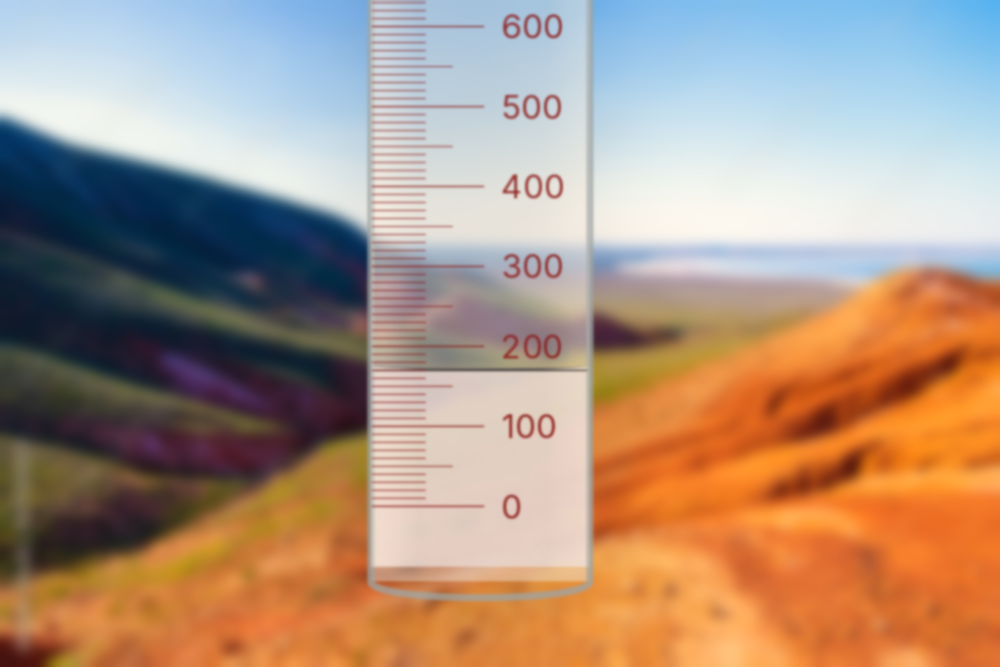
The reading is 170 (mL)
